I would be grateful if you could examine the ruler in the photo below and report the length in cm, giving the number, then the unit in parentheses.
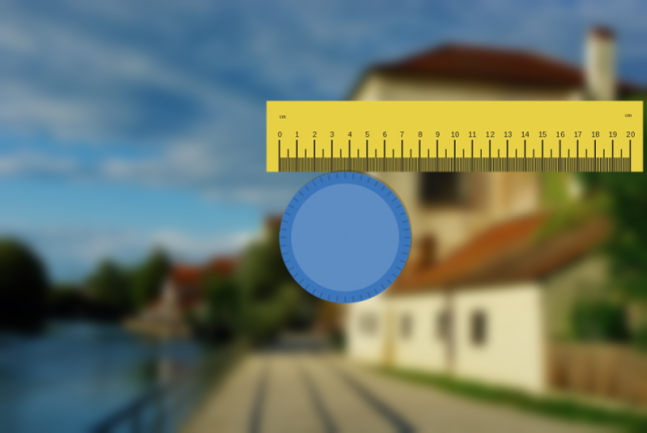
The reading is 7.5 (cm)
